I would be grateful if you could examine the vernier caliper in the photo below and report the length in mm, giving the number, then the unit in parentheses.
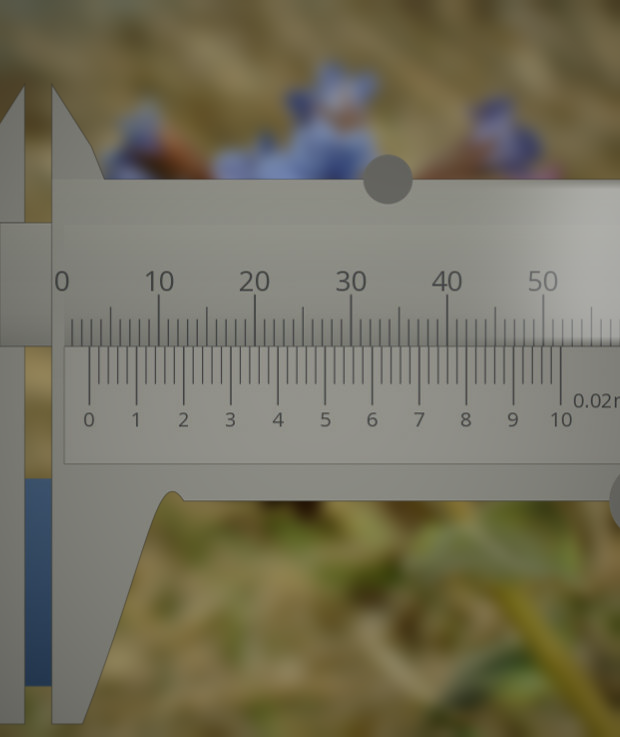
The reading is 2.8 (mm)
